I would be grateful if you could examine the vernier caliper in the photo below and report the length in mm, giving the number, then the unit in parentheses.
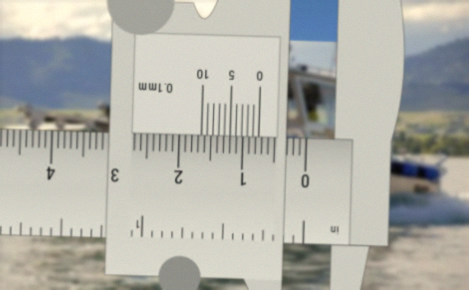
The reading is 7.5 (mm)
